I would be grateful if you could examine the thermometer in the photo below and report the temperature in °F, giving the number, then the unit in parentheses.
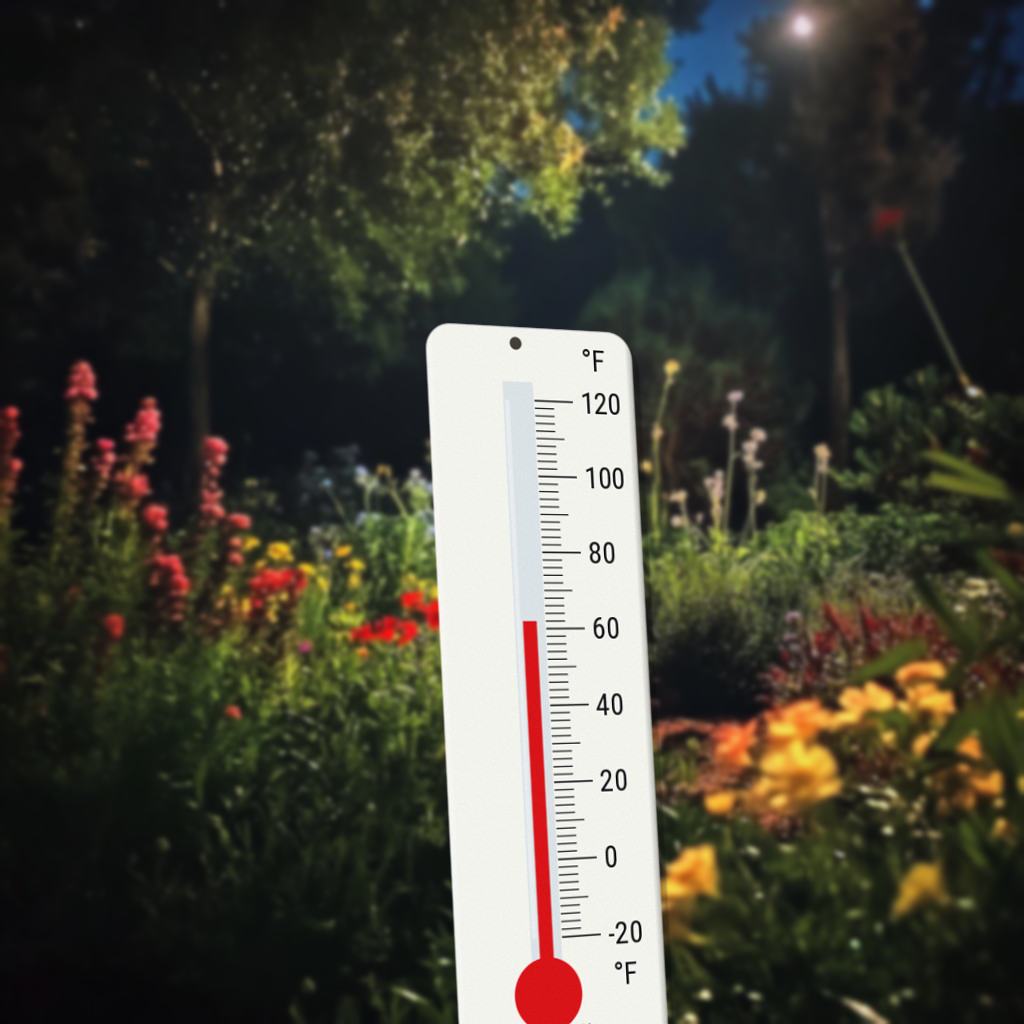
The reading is 62 (°F)
